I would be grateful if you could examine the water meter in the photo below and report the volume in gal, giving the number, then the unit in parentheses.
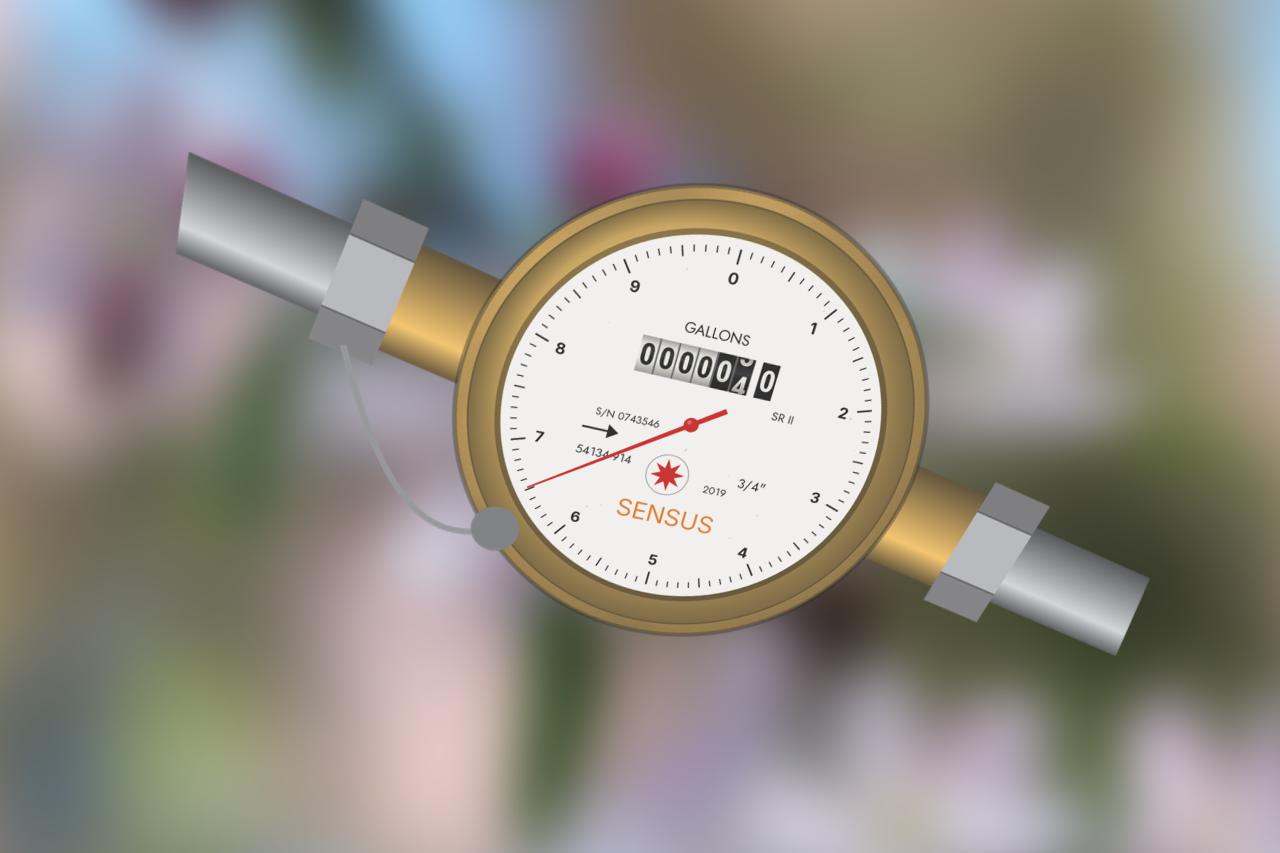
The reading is 36.5 (gal)
